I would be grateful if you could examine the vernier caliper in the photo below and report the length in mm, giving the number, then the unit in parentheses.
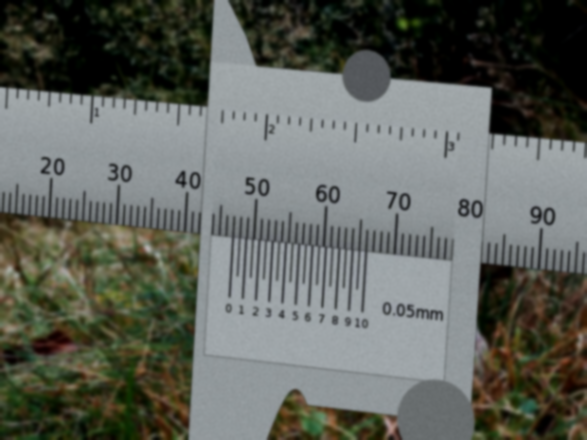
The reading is 47.0 (mm)
